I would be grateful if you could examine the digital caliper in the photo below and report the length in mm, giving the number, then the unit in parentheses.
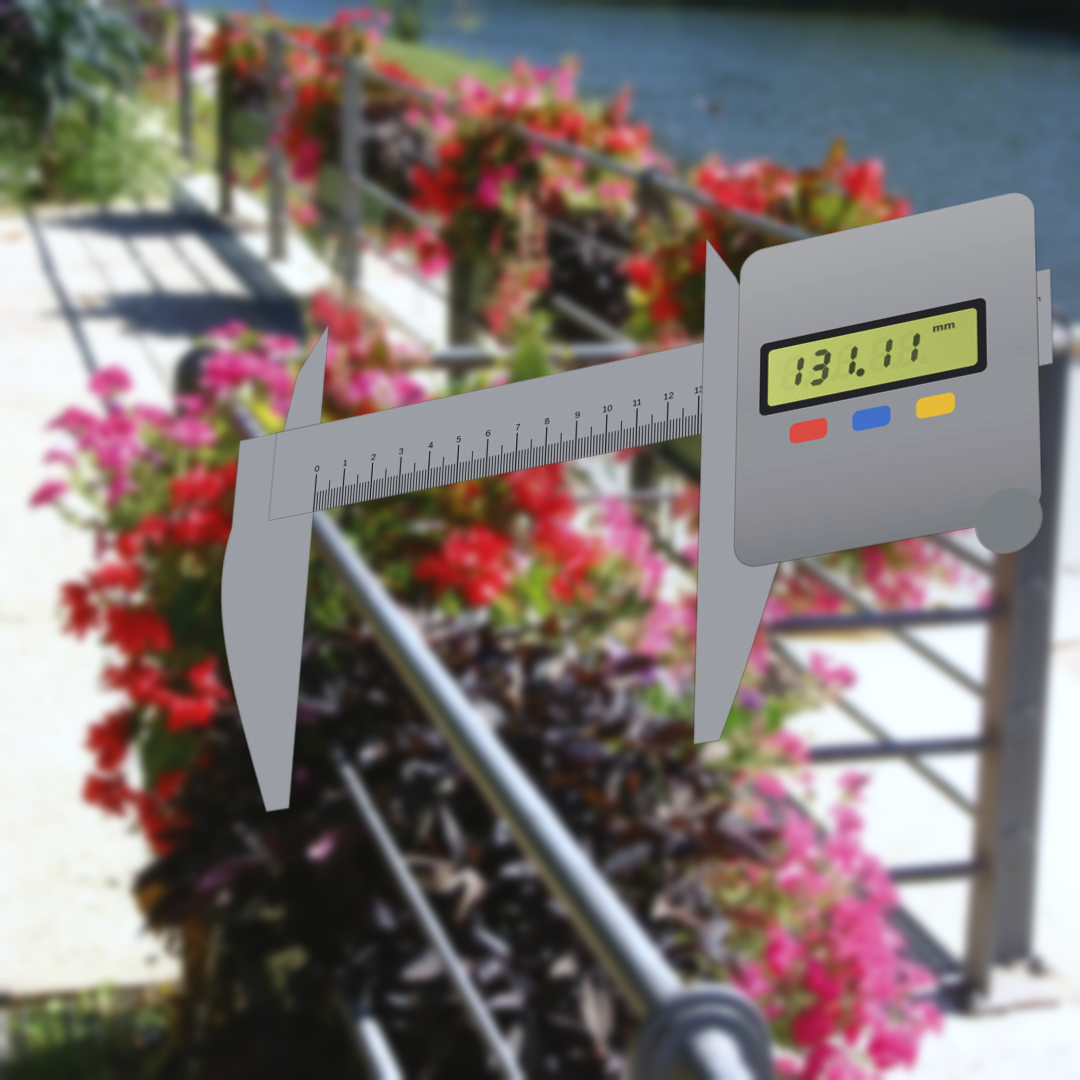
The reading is 131.11 (mm)
